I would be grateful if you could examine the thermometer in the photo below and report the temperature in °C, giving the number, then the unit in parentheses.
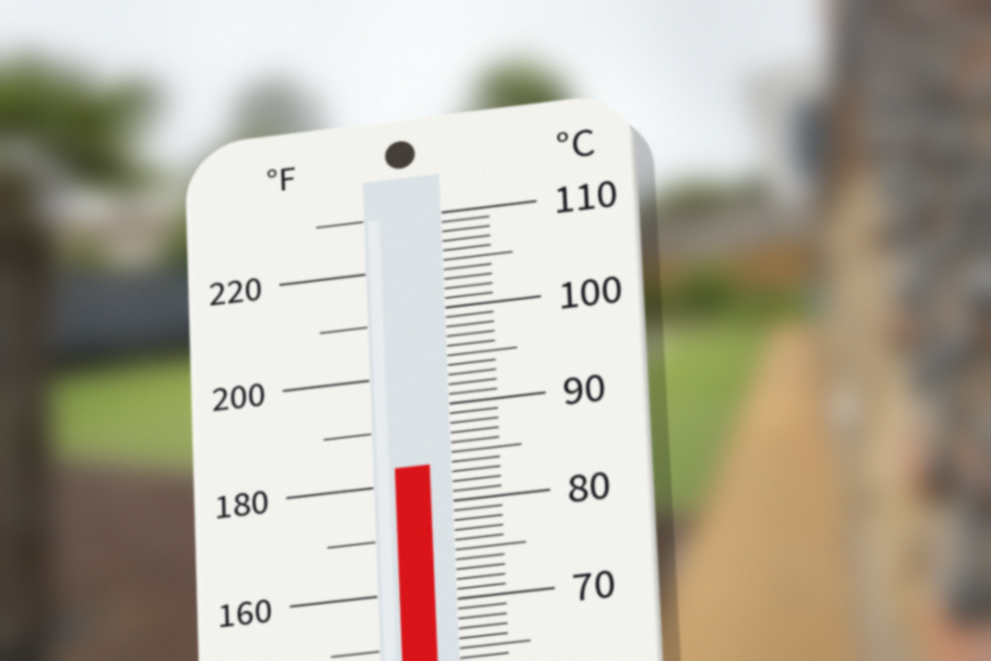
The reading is 84 (°C)
